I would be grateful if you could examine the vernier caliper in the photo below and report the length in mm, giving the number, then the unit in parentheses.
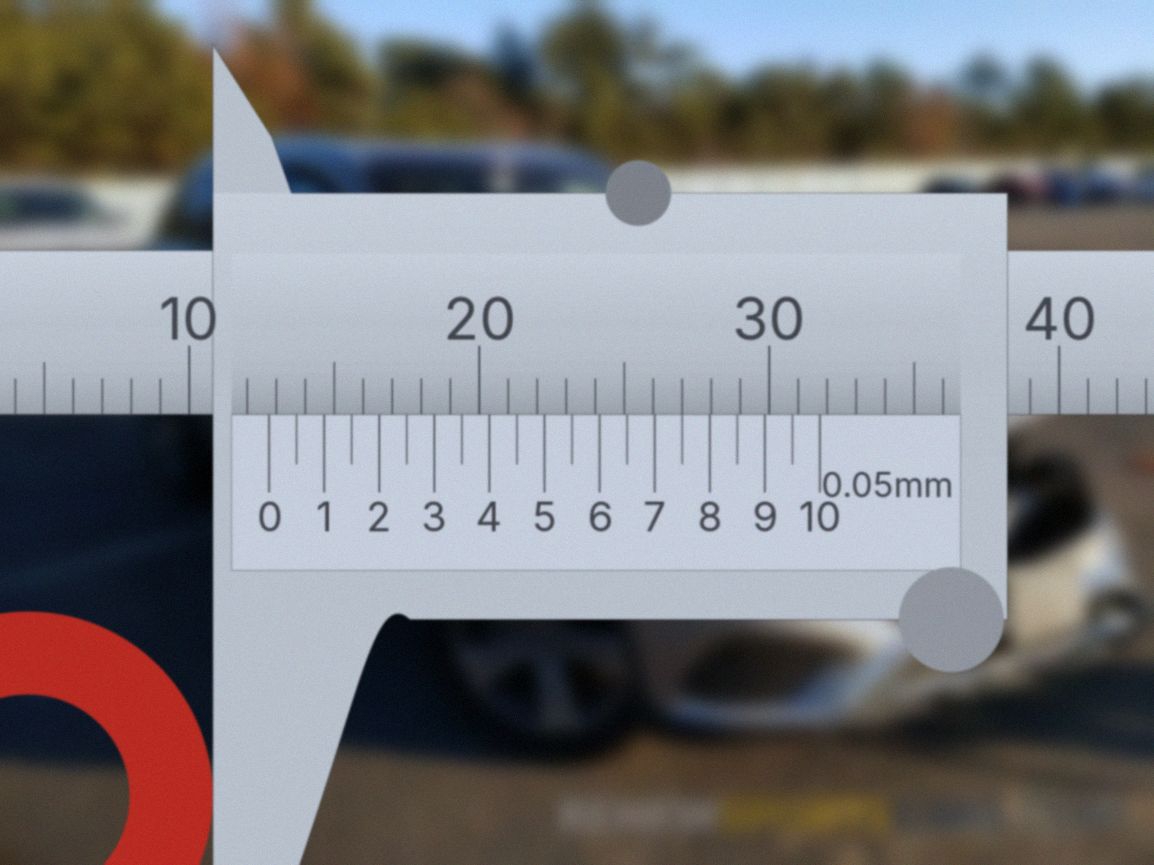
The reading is 12.75 (mm)
